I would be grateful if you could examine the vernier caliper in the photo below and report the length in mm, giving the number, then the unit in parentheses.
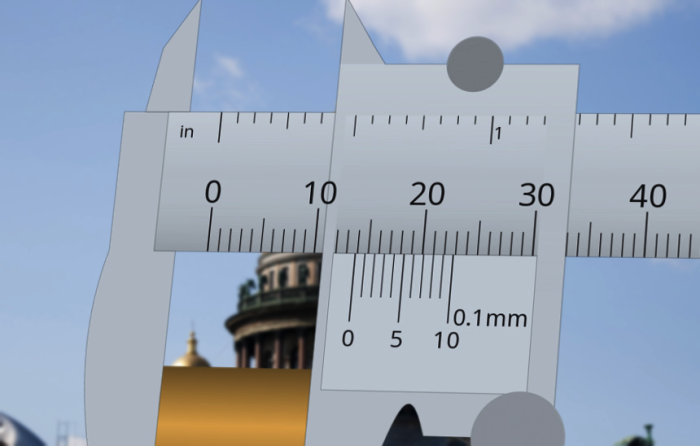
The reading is 13.8 (mm)
